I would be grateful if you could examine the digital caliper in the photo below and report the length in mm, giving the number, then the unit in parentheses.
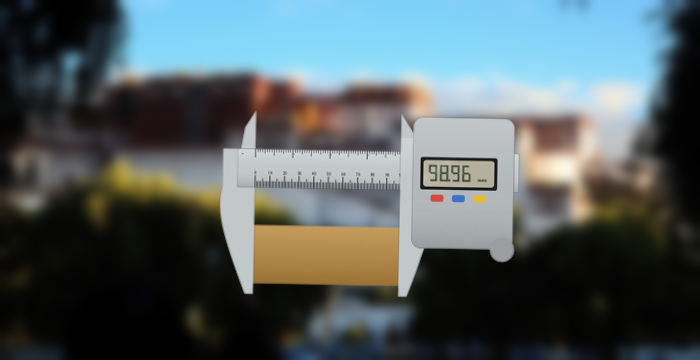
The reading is 98.96 (mm)
